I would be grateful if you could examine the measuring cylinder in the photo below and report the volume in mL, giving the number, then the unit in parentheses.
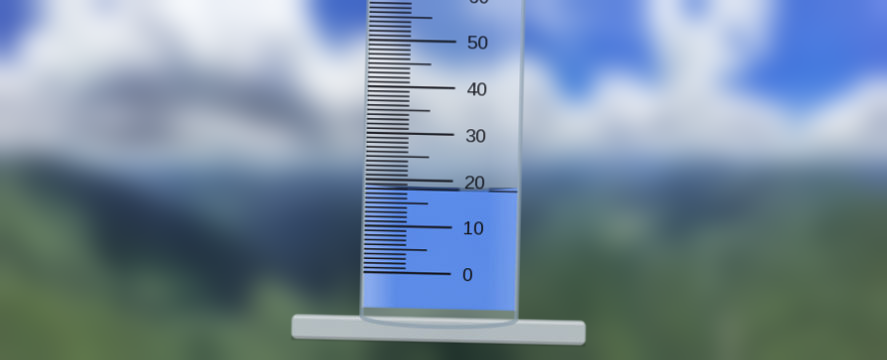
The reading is 18 (mL)
